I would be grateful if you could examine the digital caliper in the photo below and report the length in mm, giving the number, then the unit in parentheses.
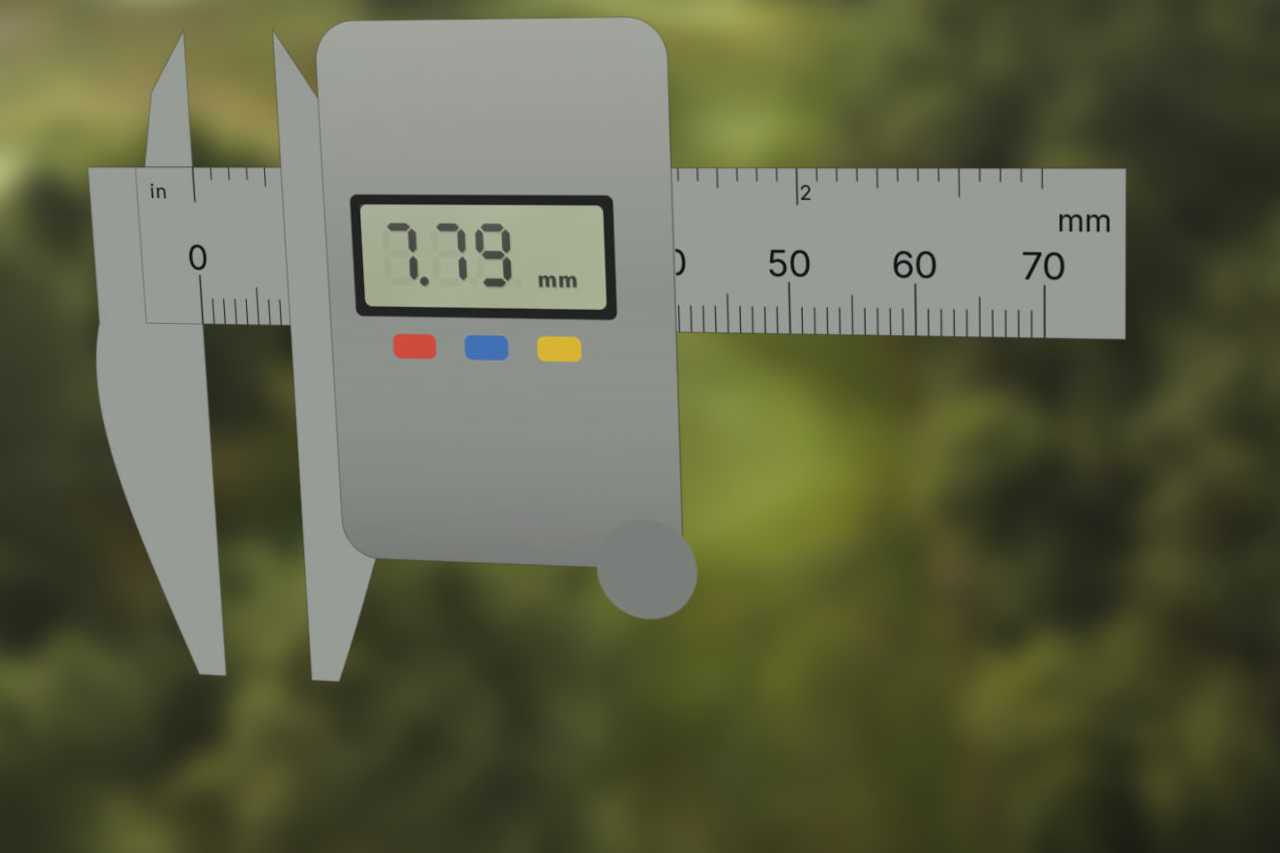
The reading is 7.79 (mm)
